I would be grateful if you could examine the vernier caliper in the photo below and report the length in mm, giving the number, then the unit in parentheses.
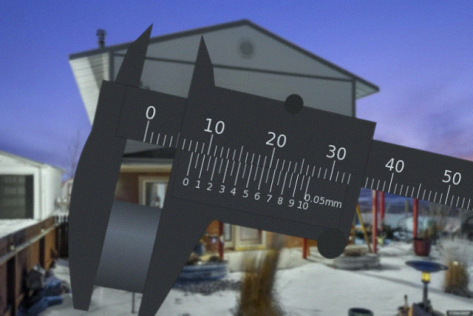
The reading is 7.6 (mm)
